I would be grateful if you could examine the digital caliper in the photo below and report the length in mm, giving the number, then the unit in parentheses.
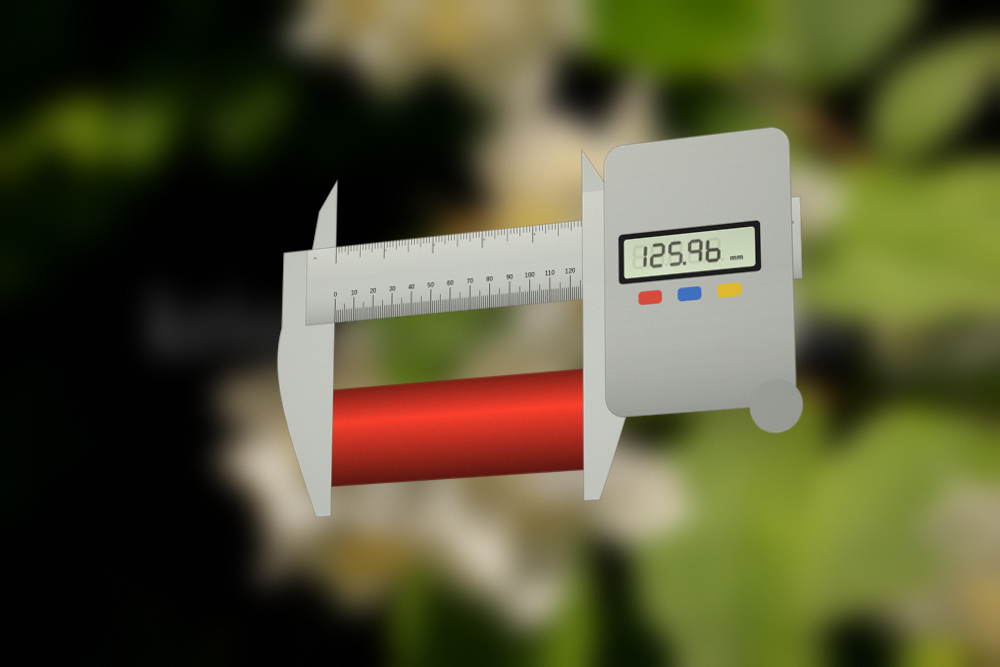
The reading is 125.96 (mm)
